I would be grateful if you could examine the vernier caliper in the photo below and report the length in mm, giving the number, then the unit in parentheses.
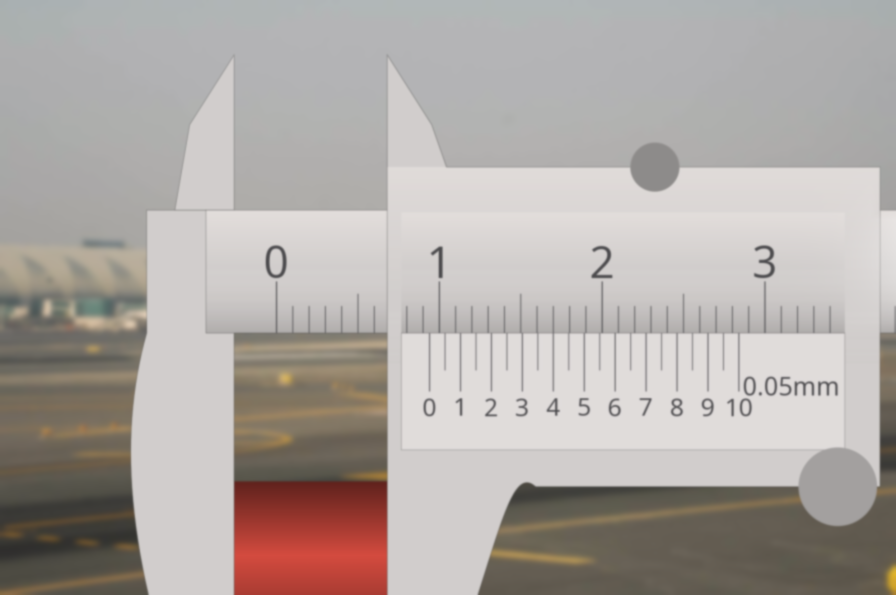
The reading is 9.4 (mm)
